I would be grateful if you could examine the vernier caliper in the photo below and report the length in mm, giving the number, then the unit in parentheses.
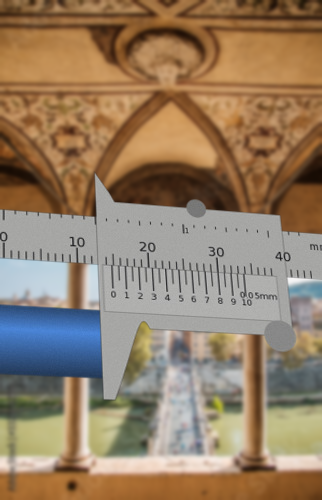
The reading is 14.8 (mm)
